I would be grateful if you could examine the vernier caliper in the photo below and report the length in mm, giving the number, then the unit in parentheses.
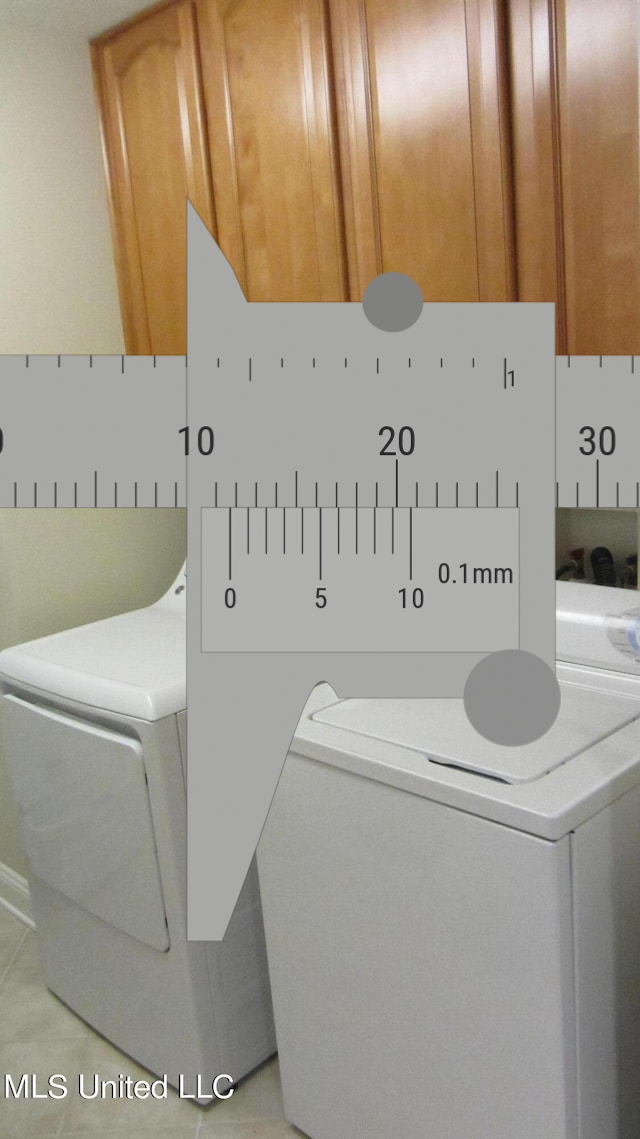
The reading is 11.7 (mm)
